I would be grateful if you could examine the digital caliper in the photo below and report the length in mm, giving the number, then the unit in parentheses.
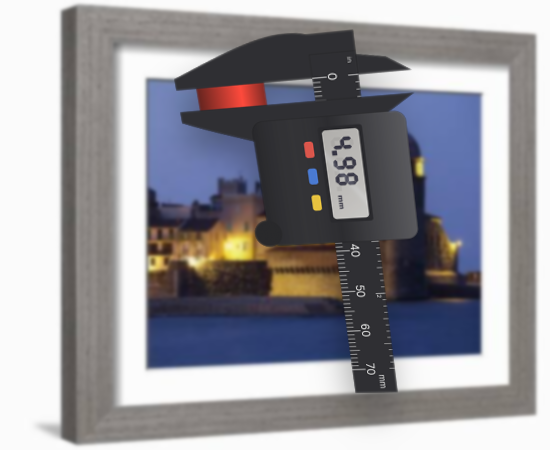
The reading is 4.98 (mm)
